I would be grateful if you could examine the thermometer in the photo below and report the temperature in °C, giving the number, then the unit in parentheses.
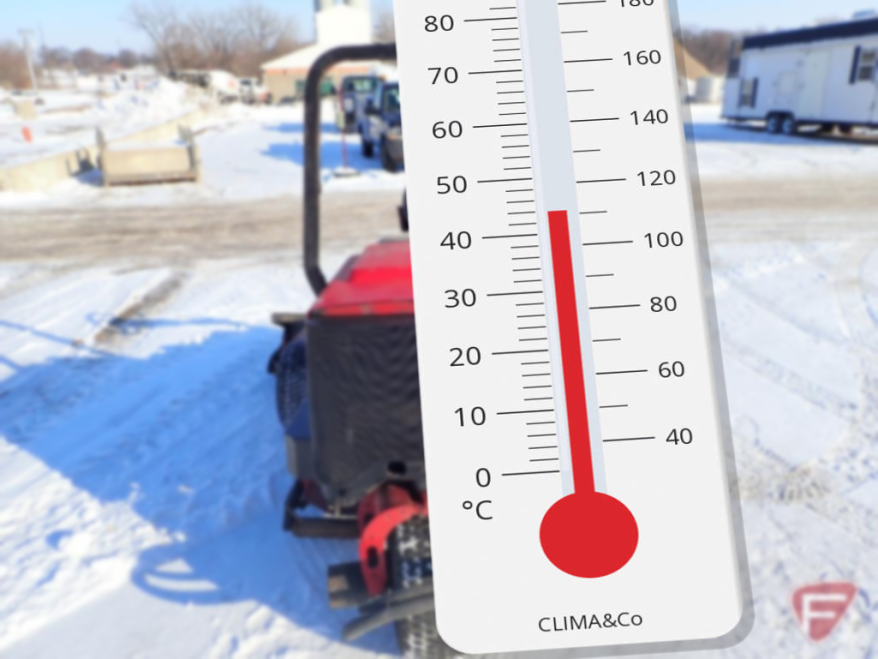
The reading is 44 (°C)
